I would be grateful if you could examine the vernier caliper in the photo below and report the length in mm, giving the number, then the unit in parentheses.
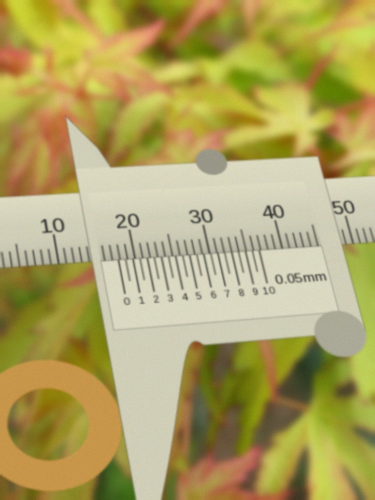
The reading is 17.8 (mm)
